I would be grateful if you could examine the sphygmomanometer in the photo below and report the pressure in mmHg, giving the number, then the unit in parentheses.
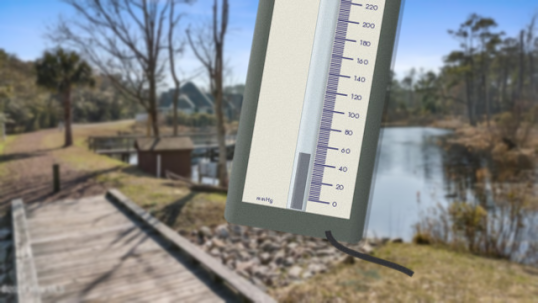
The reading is 50 (mmHg)
